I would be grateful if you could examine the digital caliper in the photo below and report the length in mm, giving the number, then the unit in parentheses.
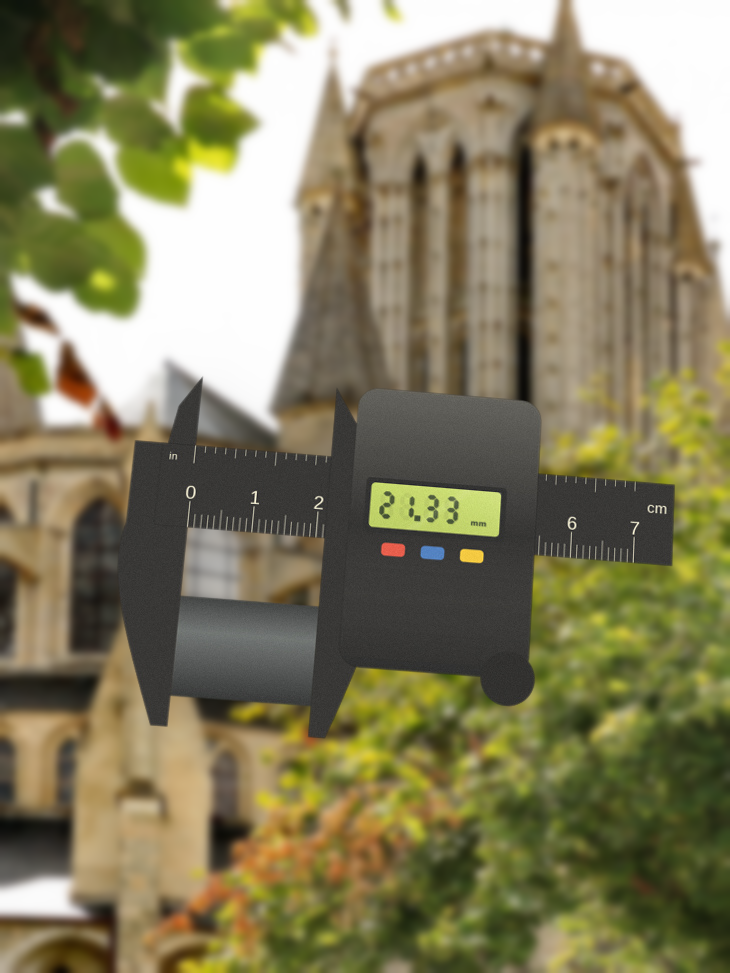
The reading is 21.33 (mm)
